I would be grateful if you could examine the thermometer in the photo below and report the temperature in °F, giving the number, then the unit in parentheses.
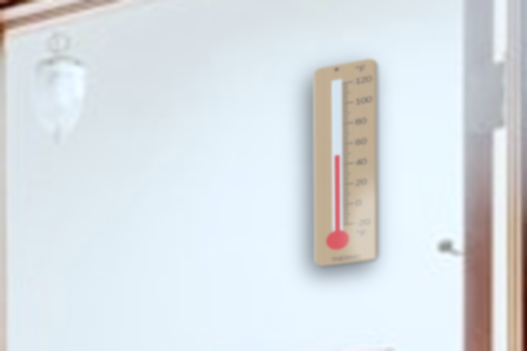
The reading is 50 (°F)
